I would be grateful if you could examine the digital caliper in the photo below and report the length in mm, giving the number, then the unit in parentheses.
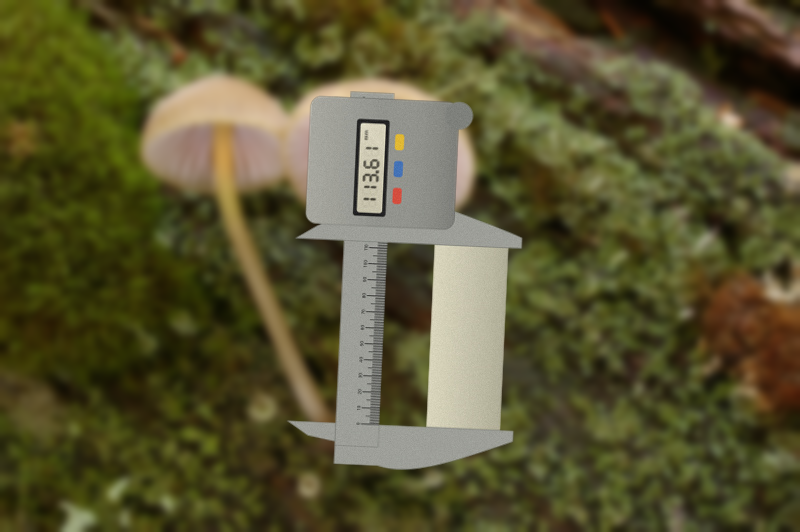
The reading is 113.61 (mm)
